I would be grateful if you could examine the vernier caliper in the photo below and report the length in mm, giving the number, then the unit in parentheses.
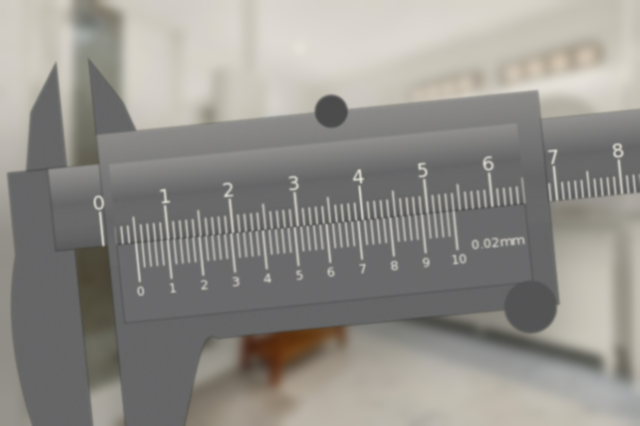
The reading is 5.0 (mm)
